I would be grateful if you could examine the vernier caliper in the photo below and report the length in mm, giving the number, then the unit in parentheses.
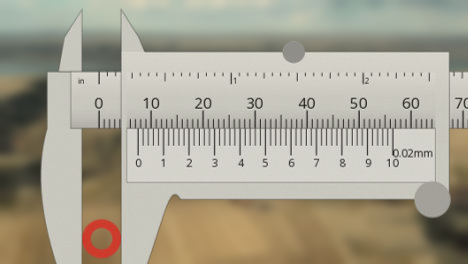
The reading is 7.5 (mm)
